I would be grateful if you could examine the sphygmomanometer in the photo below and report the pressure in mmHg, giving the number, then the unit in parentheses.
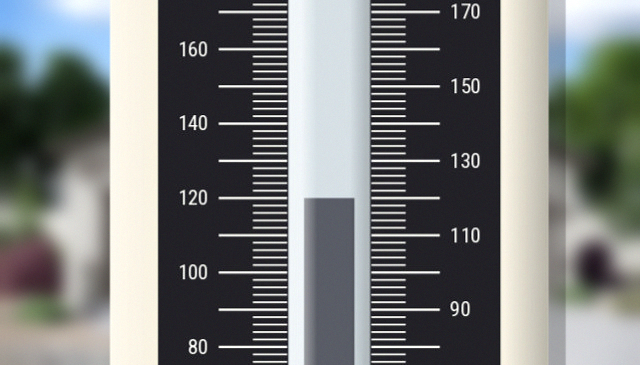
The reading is 120 (mmHg)
